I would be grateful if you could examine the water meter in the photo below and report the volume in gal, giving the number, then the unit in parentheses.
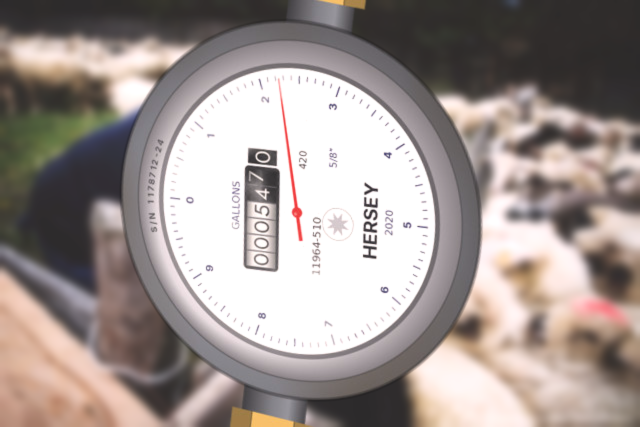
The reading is 5472.2 (gal)
